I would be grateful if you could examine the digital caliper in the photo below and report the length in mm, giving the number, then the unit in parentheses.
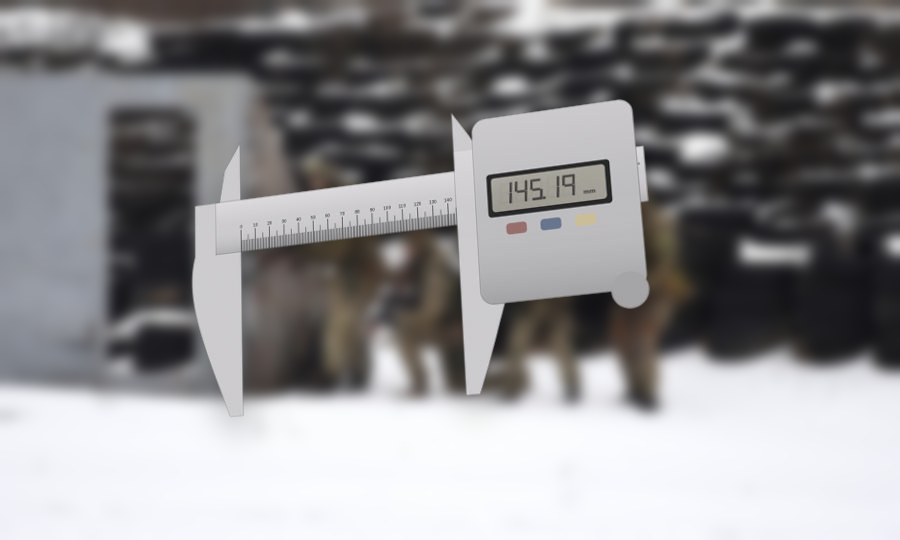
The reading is 145.19 (mm)
